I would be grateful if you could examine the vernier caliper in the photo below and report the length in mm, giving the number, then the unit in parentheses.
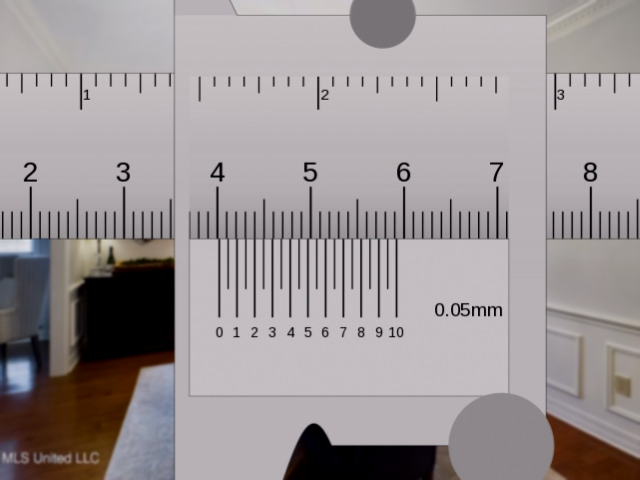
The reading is 40.2 (mm)
